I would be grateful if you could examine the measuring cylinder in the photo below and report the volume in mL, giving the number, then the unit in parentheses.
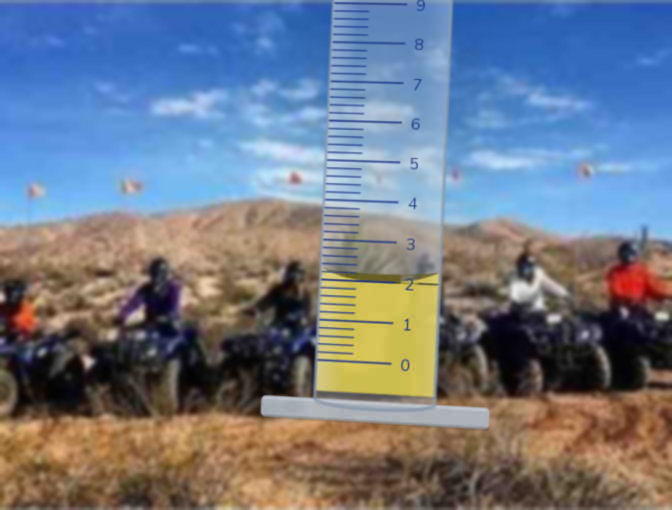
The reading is 2 (mL)
